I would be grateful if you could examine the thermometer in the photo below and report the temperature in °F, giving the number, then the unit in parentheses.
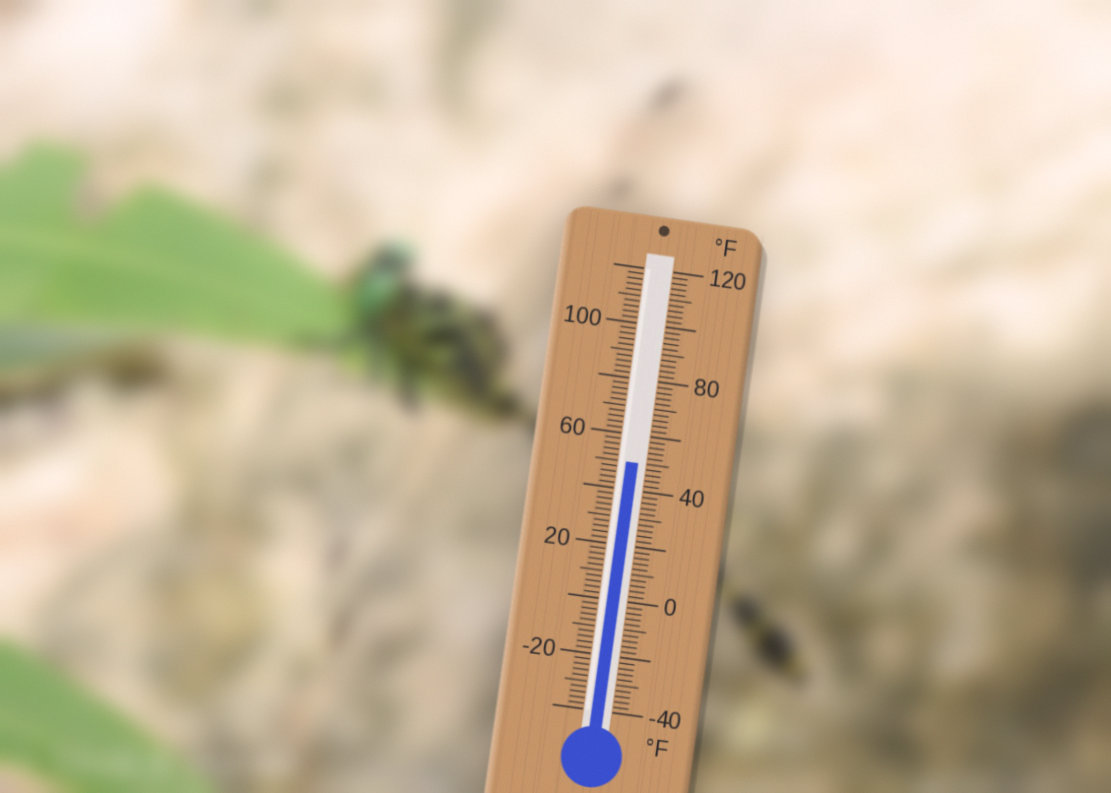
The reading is 50 (°F)
